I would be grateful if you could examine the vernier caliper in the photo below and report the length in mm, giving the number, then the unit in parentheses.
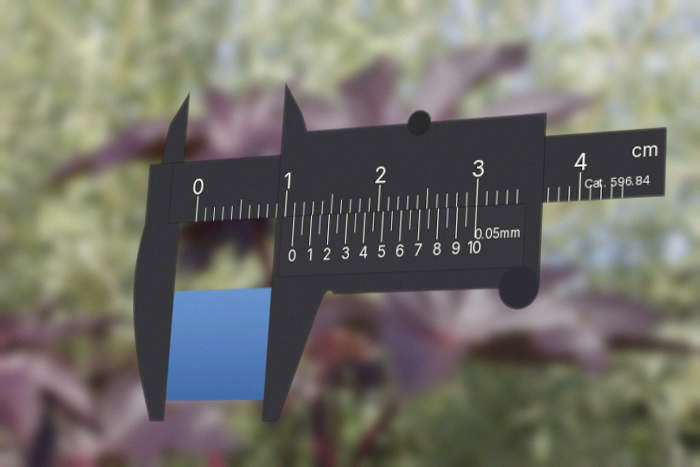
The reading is 11.0 (mm)
